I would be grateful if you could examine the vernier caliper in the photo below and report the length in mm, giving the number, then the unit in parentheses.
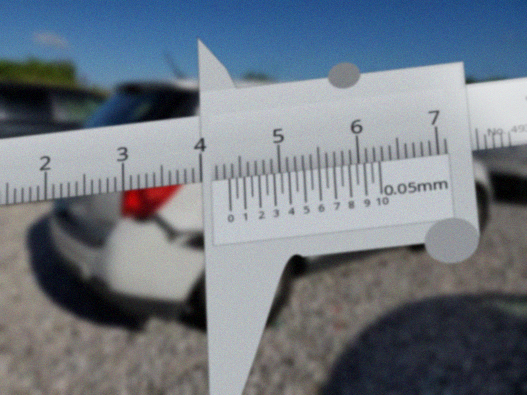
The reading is 43.6 (mm)
